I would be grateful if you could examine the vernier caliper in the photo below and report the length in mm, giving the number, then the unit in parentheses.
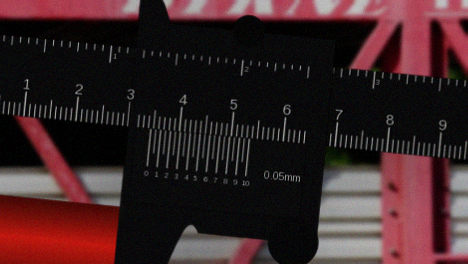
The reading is 34.5 (mm)
